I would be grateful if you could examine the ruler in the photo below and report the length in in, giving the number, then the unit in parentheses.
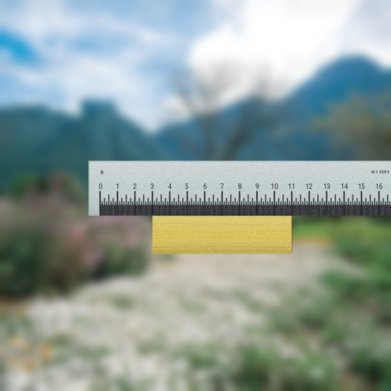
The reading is 8 (in)
